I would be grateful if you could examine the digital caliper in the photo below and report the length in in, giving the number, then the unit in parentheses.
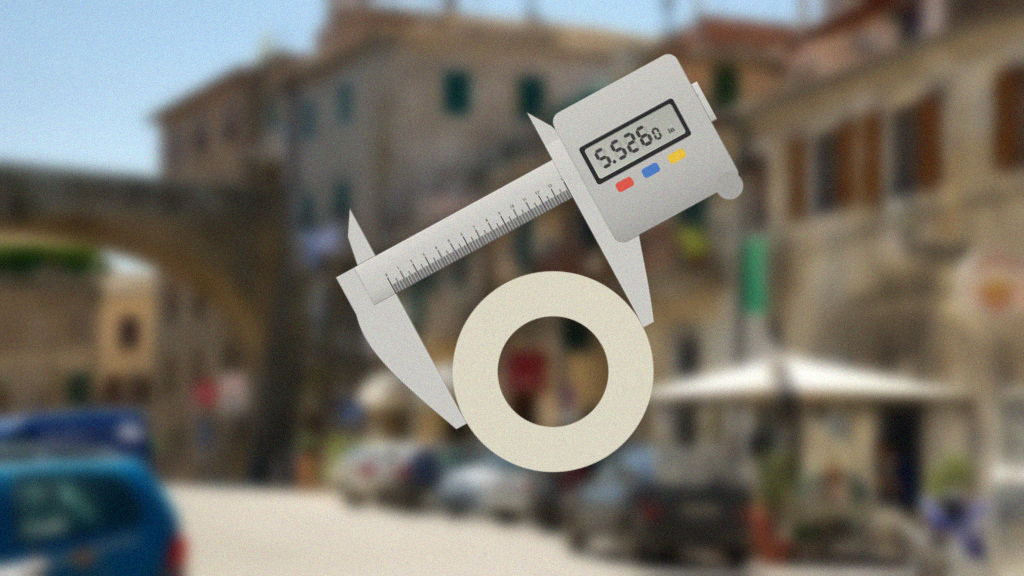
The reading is 5.5260 (in)
